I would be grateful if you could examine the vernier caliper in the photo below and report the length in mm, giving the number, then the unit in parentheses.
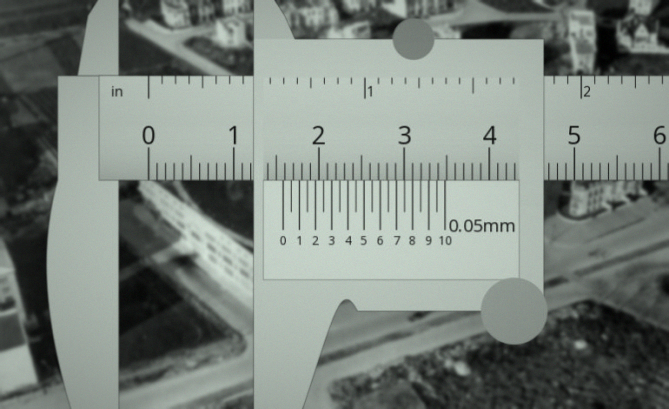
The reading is 15.8 (mm)
